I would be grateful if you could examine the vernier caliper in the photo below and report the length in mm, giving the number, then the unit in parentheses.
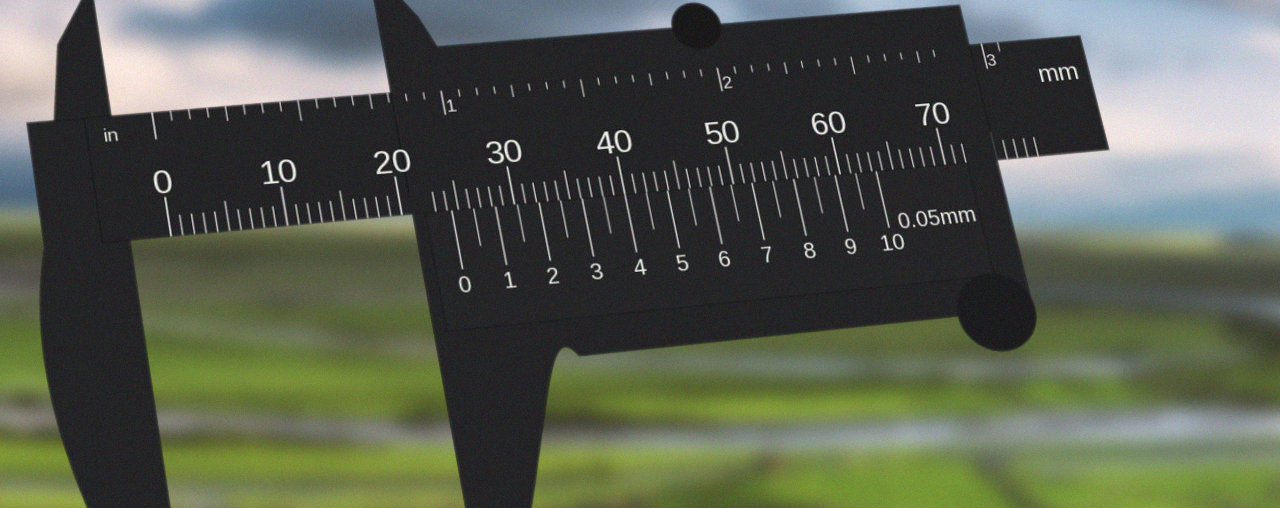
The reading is 24.4 (mm)
